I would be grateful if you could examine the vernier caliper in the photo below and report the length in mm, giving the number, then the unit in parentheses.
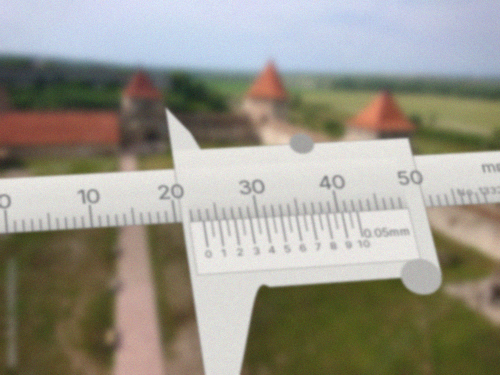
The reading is 23.4 (mm)
